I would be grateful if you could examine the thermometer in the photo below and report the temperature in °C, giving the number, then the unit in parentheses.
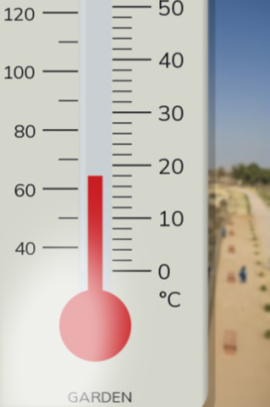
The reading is 18 (°C)
